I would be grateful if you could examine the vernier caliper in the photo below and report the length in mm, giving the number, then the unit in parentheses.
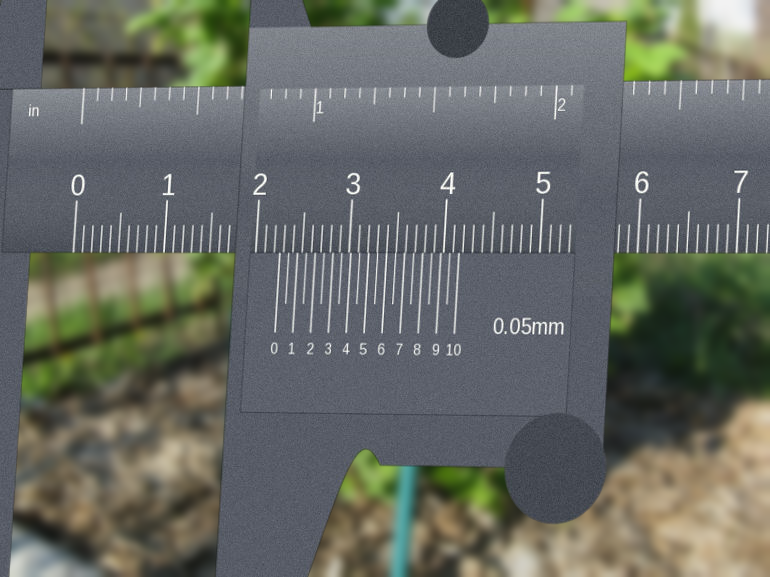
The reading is 22.6 (mm)
